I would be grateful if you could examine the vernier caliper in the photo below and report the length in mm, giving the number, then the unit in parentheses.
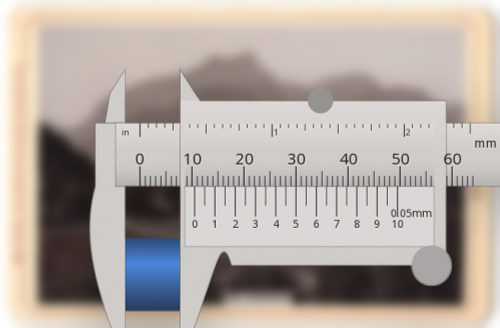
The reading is 10.5 (mm)
